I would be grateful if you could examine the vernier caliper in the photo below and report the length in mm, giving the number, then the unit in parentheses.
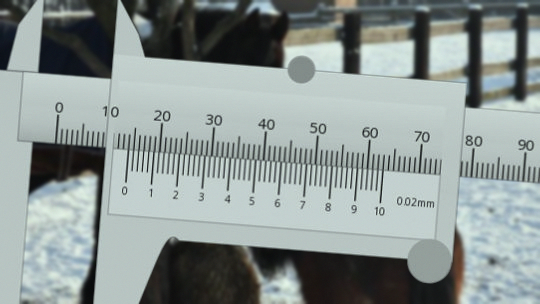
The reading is 14.0 (mm)
